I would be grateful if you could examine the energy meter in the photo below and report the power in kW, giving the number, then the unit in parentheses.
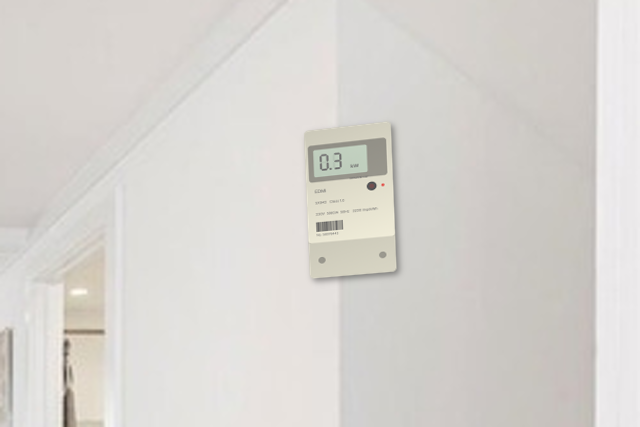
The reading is 0.3 (kW)
